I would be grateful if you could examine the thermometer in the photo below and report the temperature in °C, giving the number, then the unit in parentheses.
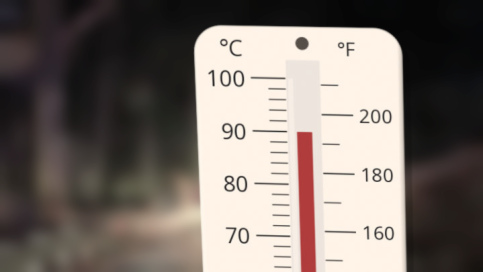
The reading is 90 (°C)
